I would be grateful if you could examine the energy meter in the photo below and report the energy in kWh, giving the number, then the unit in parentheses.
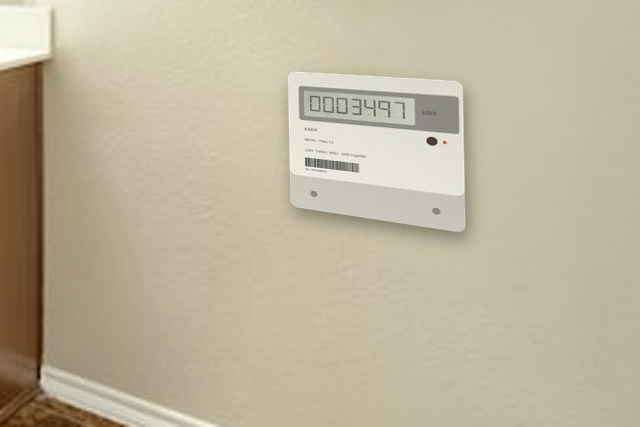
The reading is 3497 (kWh)
